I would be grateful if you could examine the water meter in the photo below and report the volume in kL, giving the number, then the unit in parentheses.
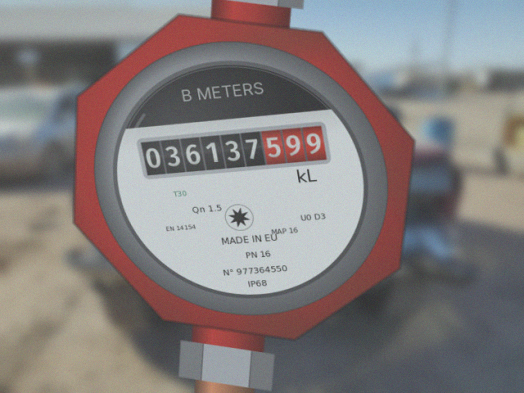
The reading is 36137.599 (kL)
